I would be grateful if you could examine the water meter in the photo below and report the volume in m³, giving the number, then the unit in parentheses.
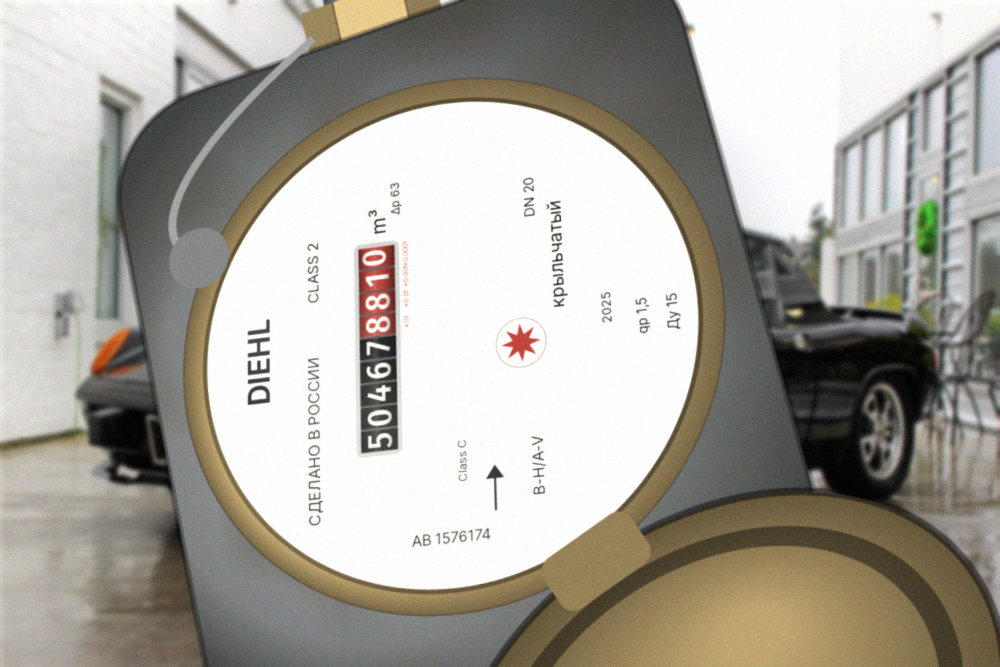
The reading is 50467.8810 (m³)
